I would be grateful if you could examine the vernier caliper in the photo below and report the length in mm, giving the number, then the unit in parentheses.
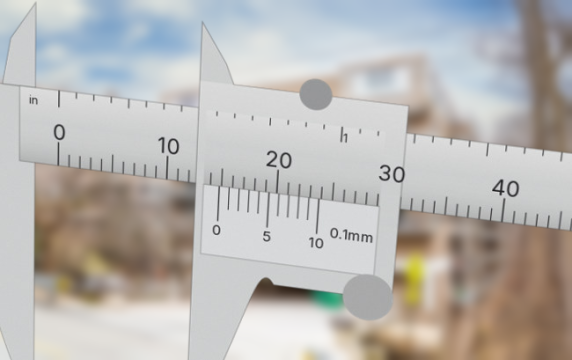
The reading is 14.8 (mm)
